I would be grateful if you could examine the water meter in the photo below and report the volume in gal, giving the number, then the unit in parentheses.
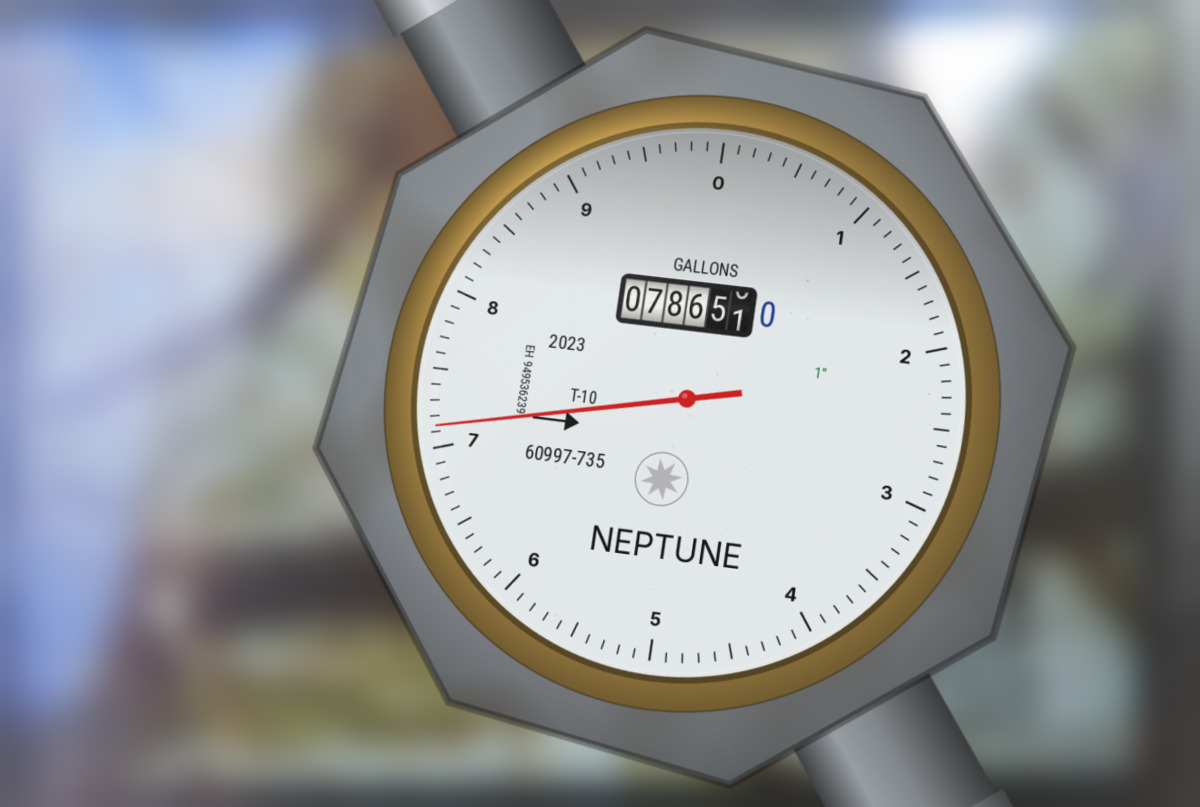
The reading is 786507.1 (gal)
